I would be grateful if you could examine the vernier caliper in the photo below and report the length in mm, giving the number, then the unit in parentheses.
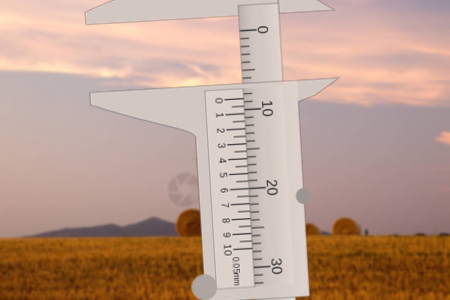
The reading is 8.6 (mm)
